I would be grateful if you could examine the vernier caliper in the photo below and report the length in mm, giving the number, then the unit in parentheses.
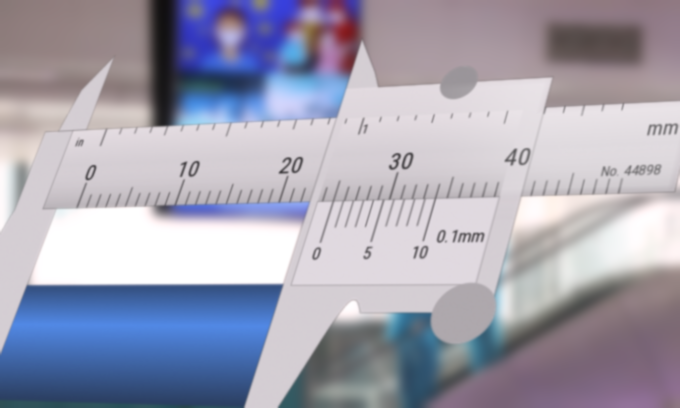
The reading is 25.0 (mm)
